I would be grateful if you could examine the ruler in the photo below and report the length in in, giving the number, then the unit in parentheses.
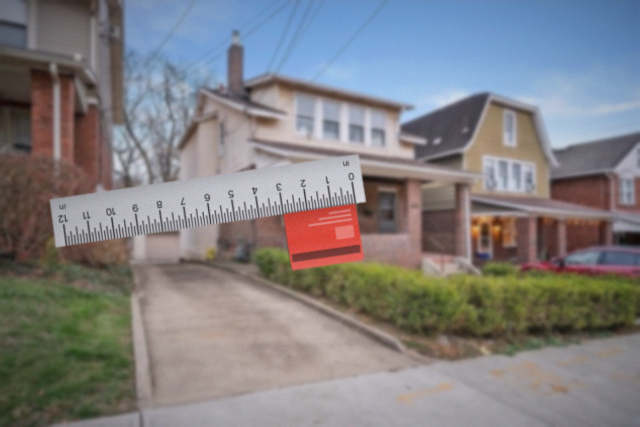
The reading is 3 (in)
